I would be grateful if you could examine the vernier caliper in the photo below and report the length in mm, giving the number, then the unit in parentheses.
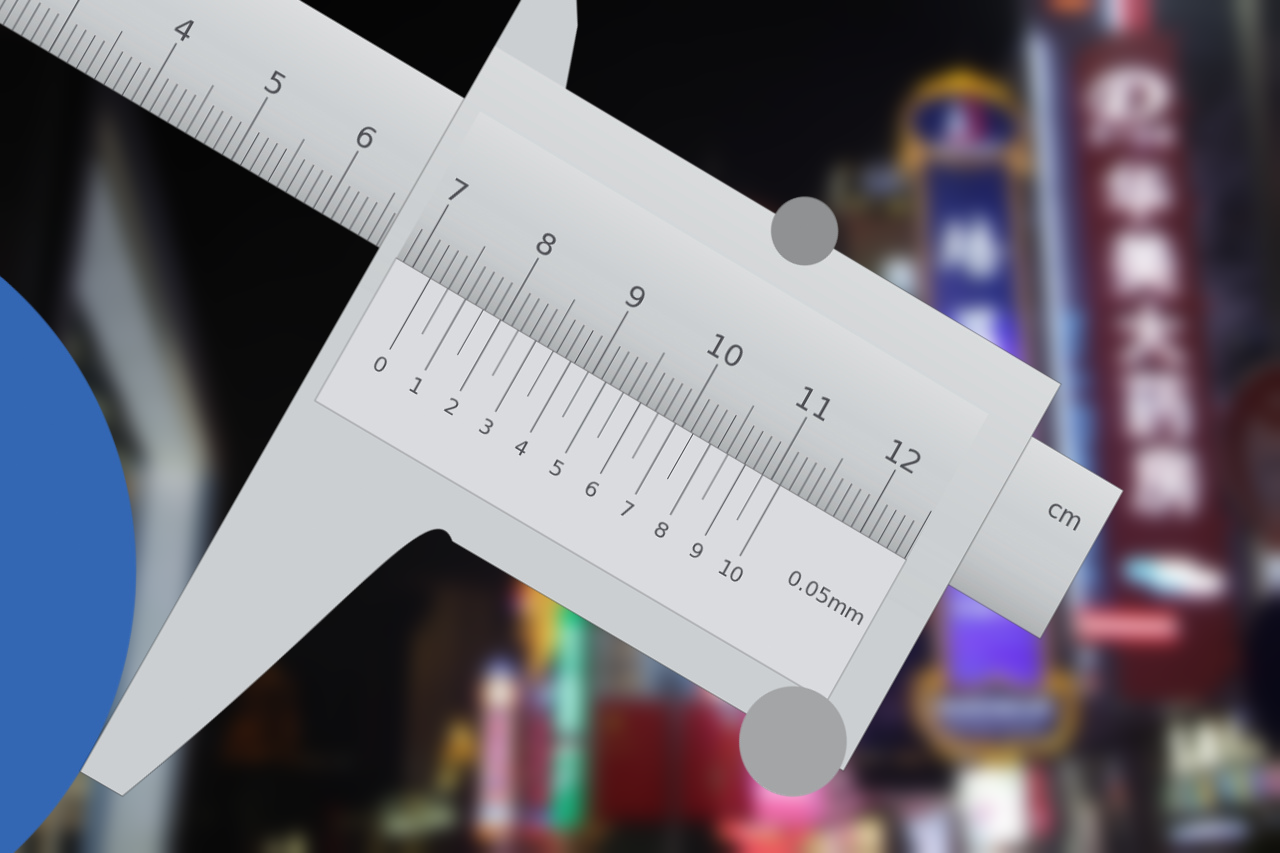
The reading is 72.0 (mm)
